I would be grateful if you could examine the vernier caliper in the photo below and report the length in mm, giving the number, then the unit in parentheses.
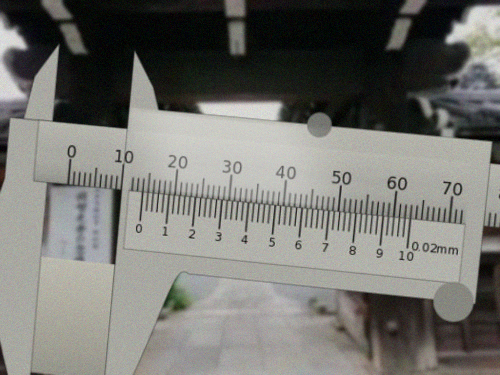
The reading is 14.0 (mm)
